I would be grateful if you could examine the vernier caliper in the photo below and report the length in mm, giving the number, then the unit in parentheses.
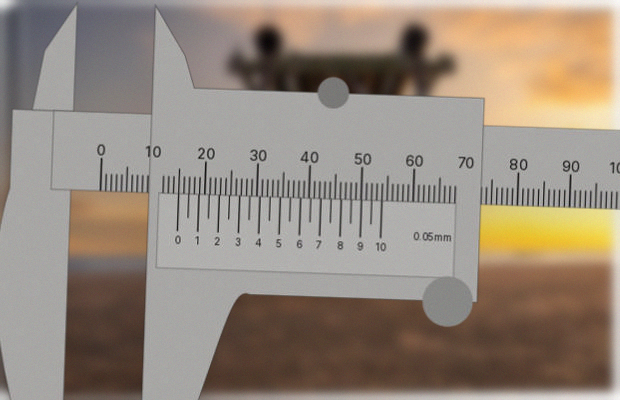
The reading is 15.0 (mm)
